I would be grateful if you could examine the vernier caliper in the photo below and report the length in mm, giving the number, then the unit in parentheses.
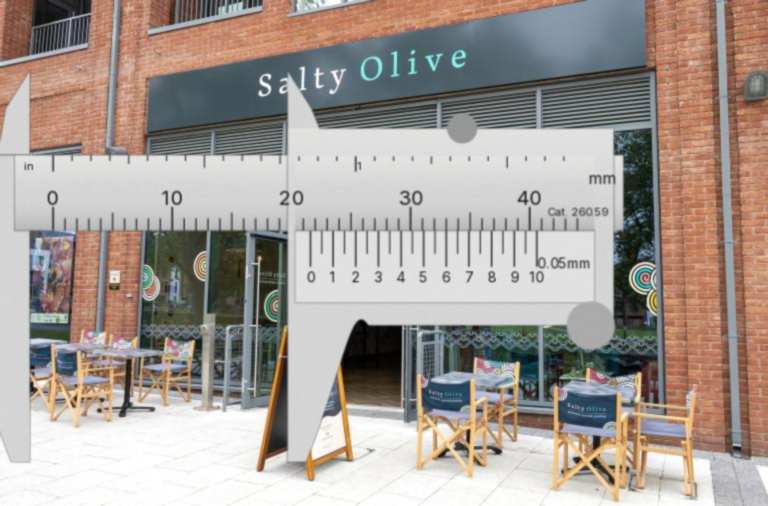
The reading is 21.6 (mm)
